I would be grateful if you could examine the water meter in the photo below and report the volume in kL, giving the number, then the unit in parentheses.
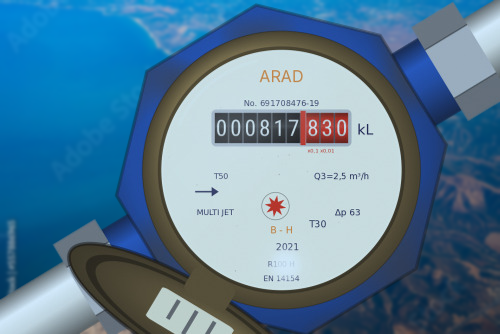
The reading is 817.830 (kL)
